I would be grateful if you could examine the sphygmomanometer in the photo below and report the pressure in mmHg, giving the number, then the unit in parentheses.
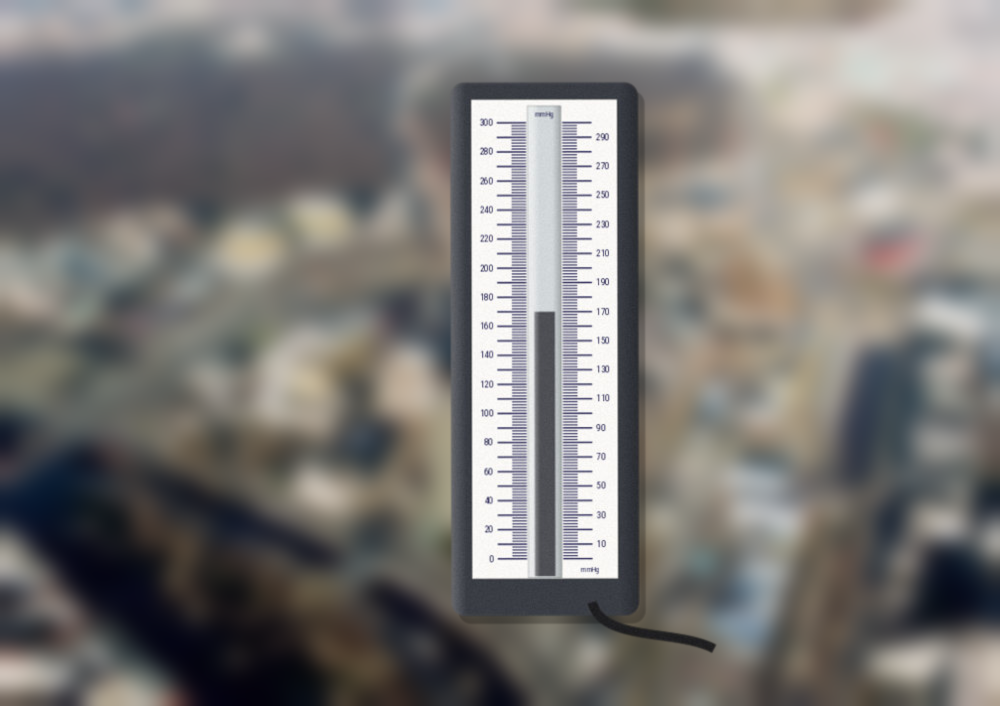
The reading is 170 (mmHg)
